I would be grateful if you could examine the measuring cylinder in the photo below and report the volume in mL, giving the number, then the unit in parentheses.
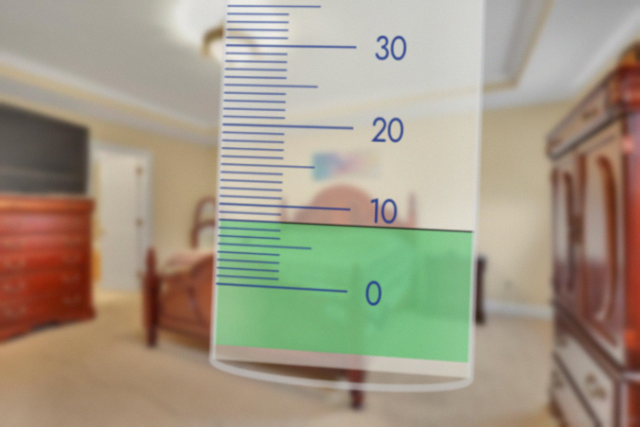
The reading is 8 (mL)
